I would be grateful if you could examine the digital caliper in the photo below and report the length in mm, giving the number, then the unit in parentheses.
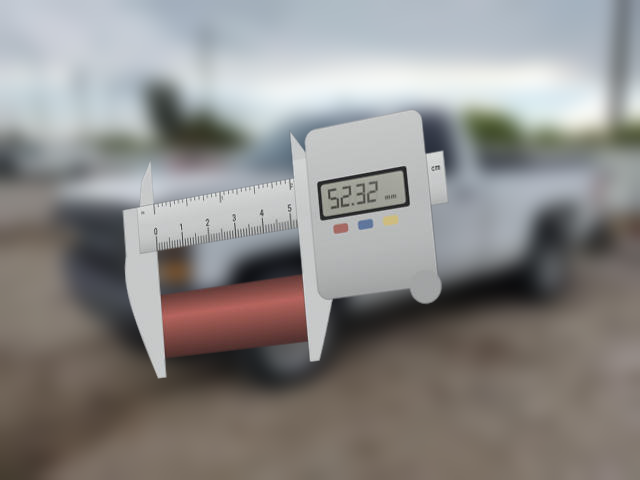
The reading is 52.32 (mm)
